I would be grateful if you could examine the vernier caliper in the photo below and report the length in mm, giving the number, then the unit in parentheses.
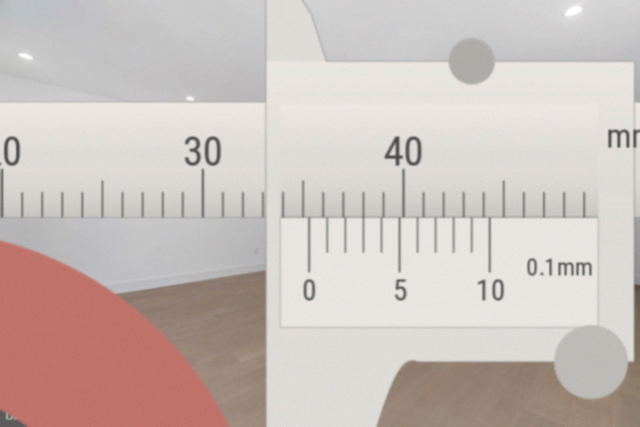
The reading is 35.3 (mm)
